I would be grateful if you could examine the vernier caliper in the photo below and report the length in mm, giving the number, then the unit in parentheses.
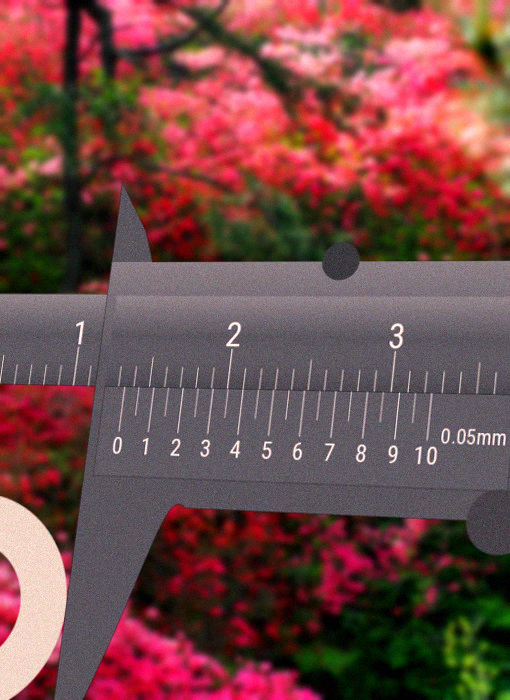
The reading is 13.4 (mm)
